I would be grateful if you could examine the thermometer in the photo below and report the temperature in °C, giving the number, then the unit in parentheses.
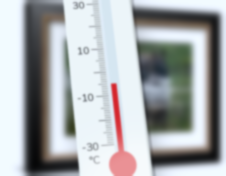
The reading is -5 (°C)
